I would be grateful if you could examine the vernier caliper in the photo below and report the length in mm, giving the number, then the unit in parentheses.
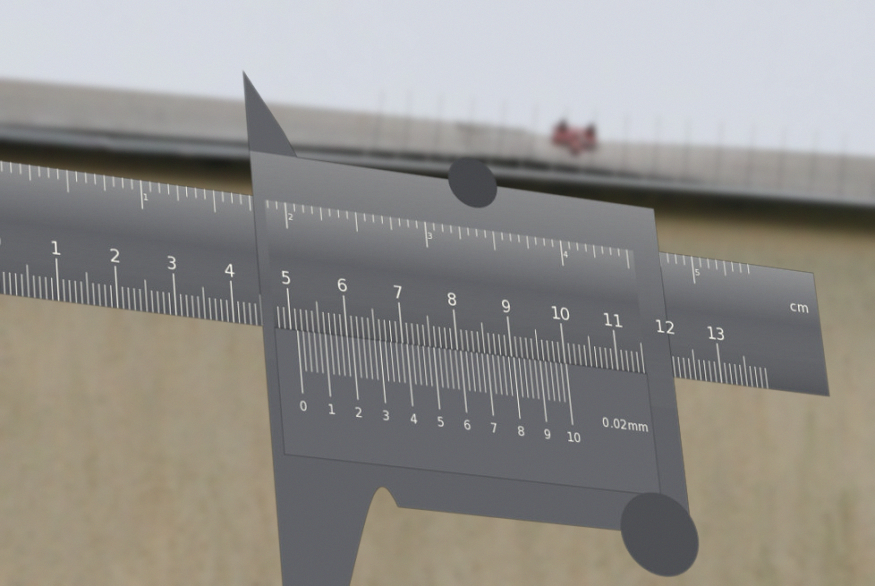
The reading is 51.2 (mm)
